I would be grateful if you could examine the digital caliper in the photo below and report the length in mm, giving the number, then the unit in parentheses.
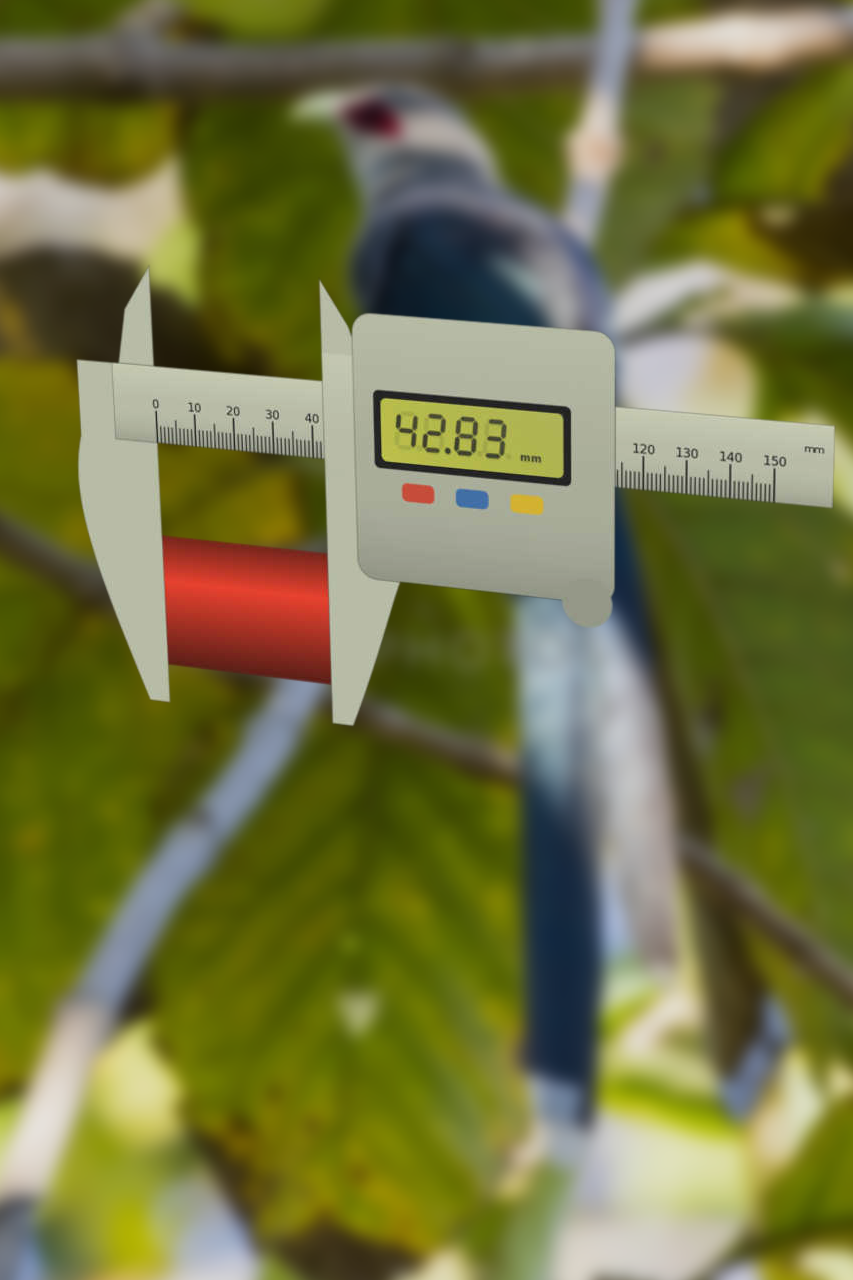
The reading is 42.83 (mm)
